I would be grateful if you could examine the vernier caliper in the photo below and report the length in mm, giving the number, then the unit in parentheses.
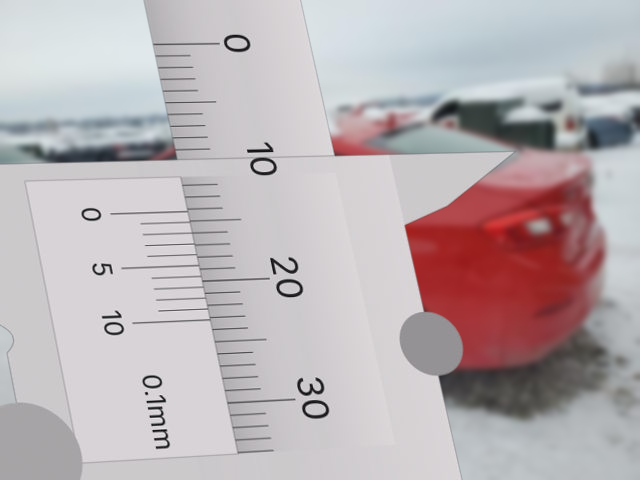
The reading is 14.2 (mm)
